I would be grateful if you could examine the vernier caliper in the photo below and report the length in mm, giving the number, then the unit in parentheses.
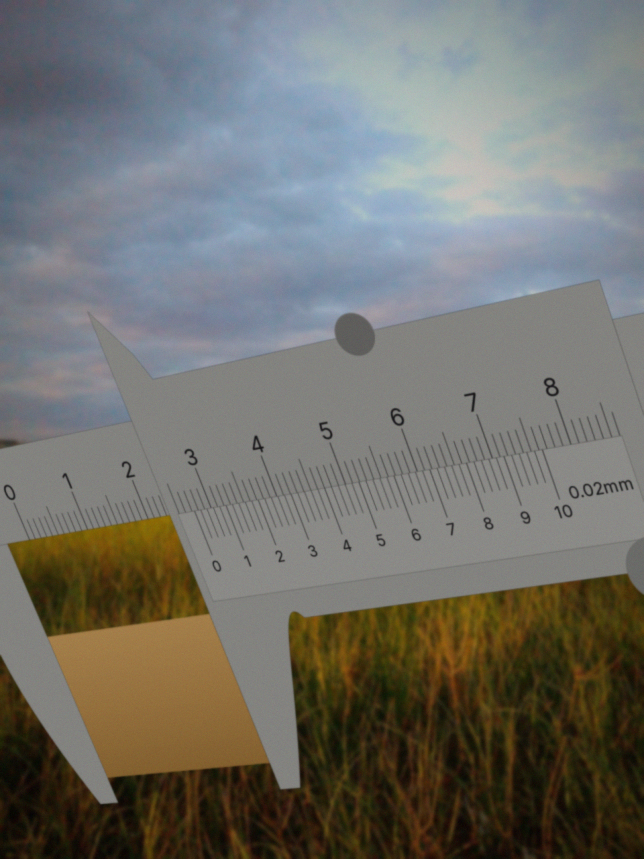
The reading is 27.4 (mm)
